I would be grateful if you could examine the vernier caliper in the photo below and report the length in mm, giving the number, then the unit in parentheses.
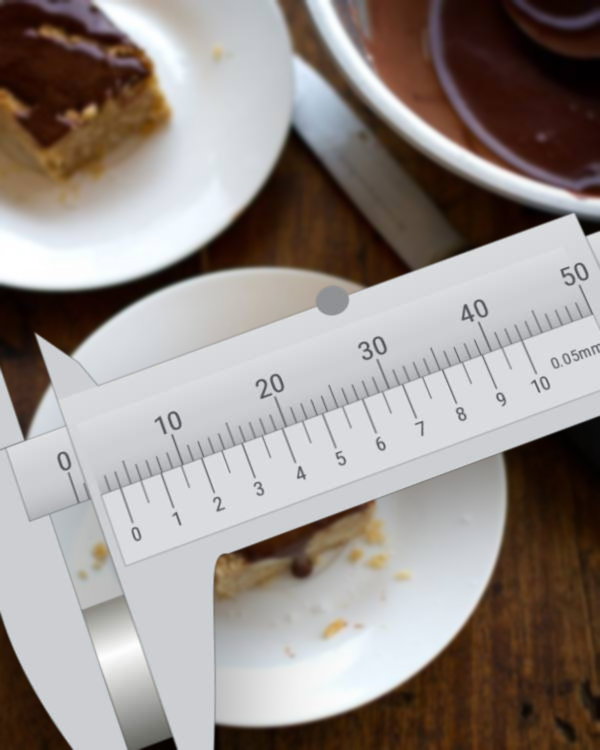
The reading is 4.0 (mm)
